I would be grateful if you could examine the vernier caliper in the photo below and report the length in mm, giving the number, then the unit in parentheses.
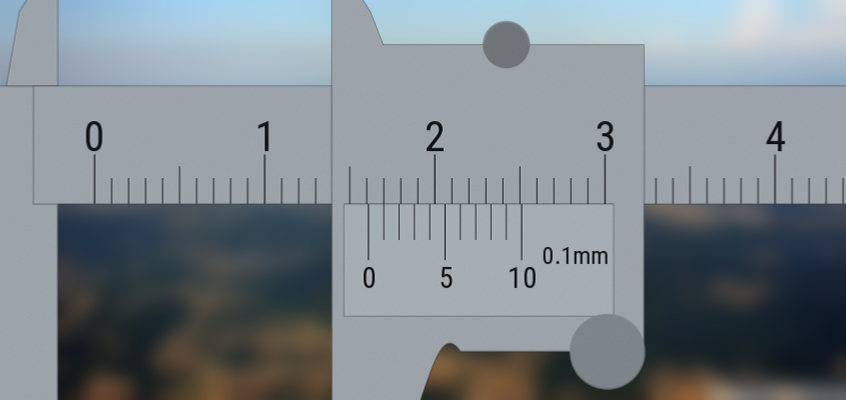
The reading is 16.1 (mm)
